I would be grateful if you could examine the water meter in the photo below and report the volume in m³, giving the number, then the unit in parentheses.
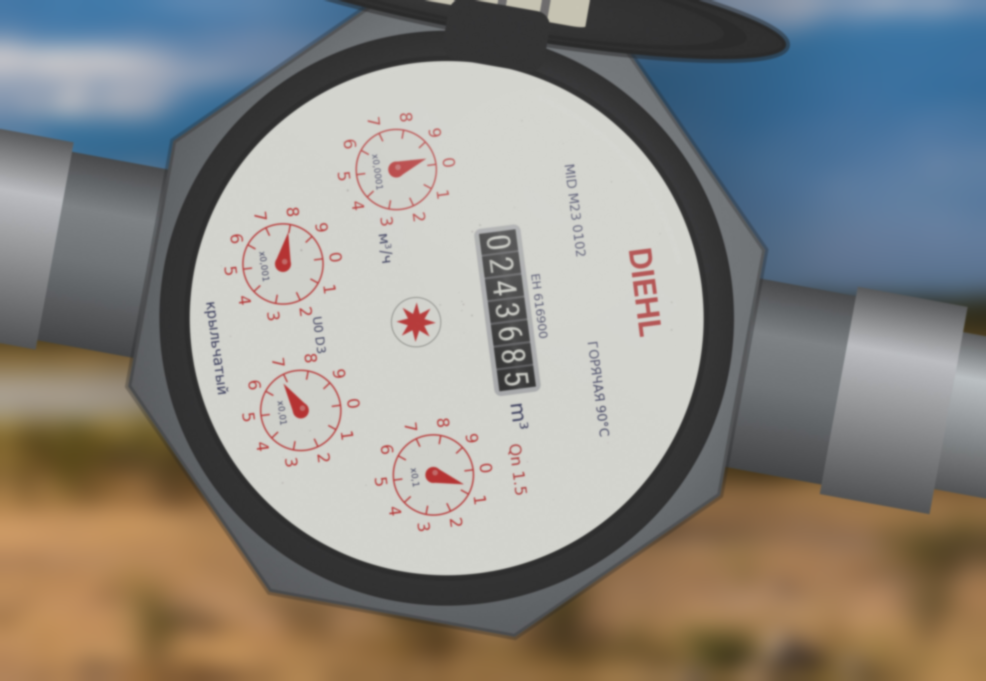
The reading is 243685.0679 (m³)
